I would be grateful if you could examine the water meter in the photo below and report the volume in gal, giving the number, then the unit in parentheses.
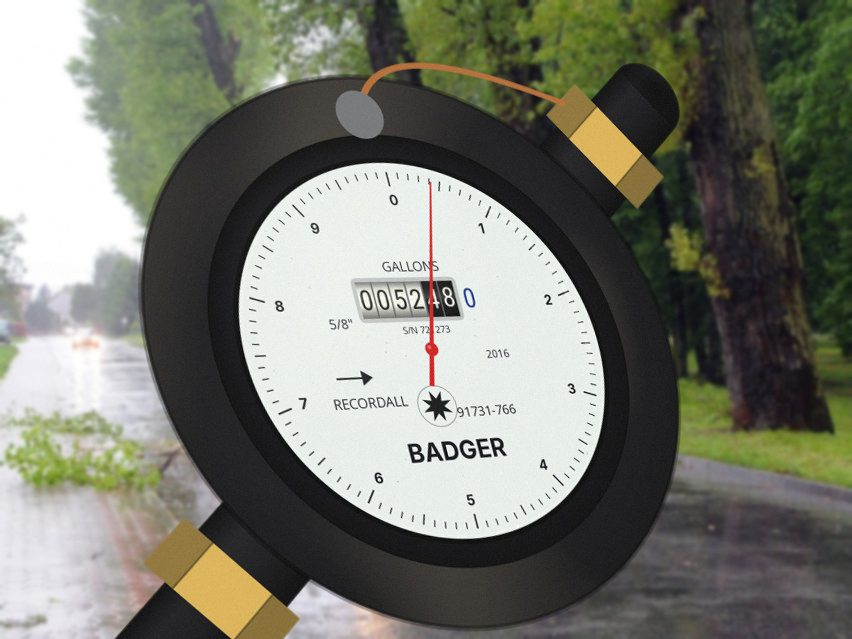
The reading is 52480.4 (gal)
